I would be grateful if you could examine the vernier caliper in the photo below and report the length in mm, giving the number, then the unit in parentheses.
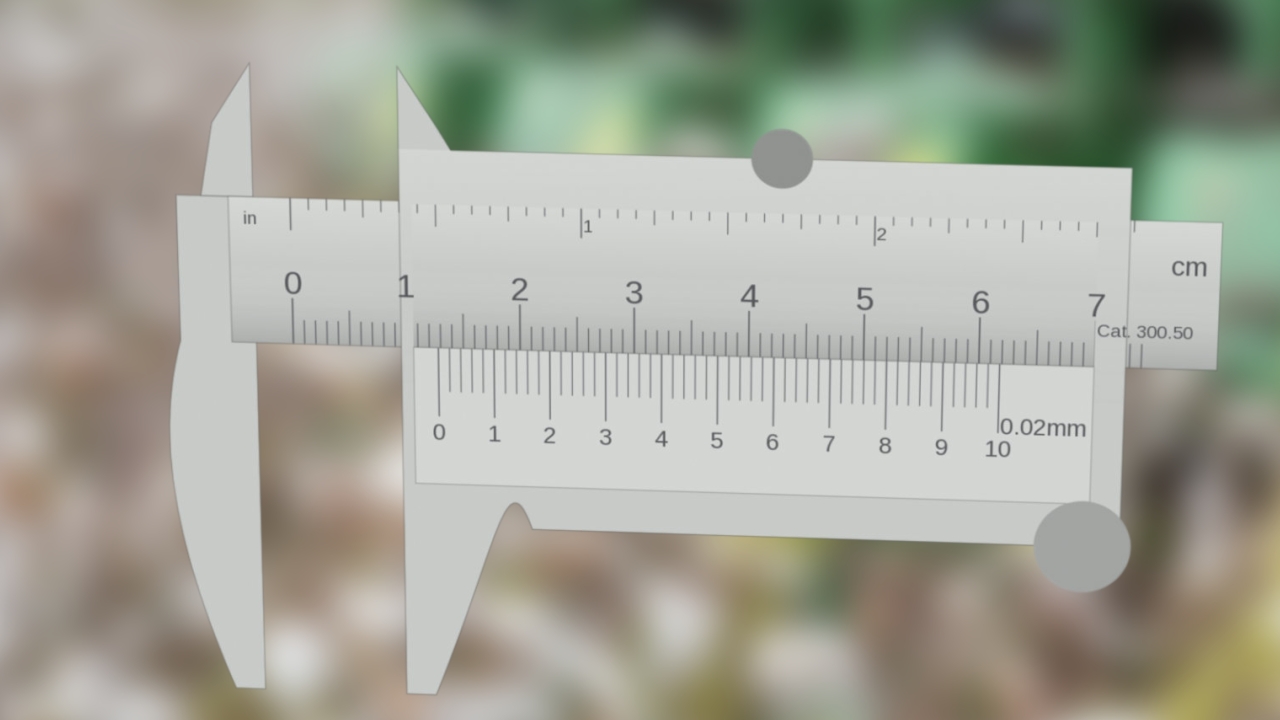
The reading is 12.8 (mm)
